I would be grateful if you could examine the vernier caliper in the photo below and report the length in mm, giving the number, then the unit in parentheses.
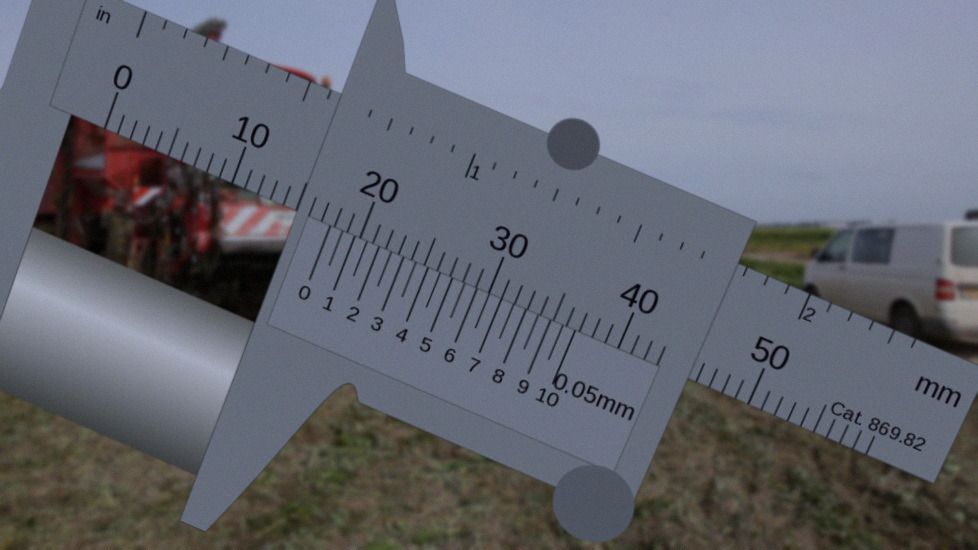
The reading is 17.7 (mm)
